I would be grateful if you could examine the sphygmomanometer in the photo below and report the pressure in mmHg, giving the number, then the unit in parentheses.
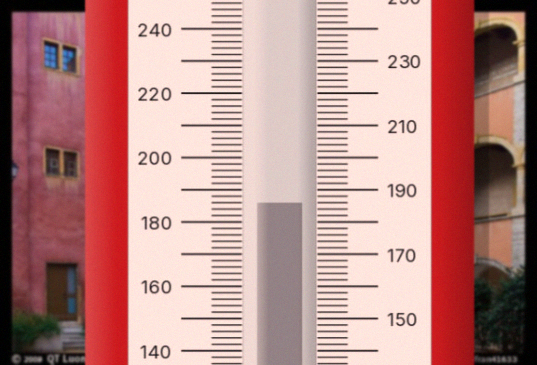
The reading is 186 (mmHg)
